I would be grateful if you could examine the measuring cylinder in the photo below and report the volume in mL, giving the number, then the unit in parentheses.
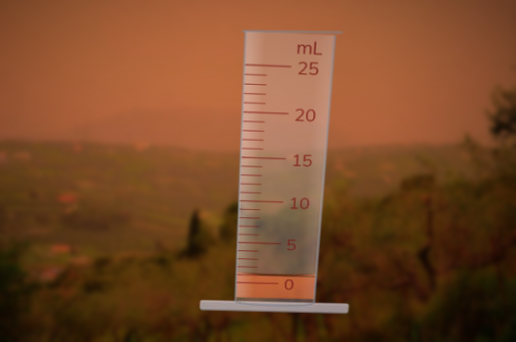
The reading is 1 (mL)
